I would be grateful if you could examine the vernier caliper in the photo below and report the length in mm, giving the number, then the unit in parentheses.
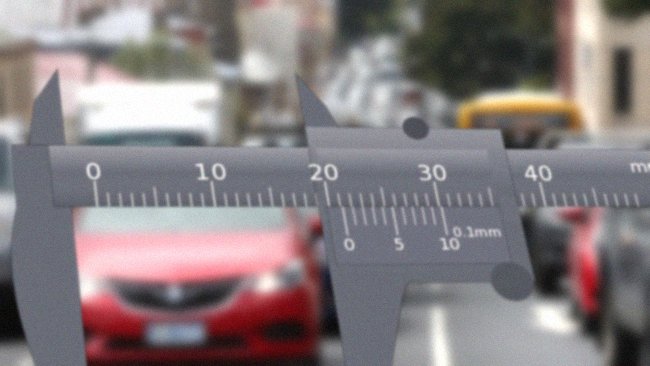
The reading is 21.2 (mm)
